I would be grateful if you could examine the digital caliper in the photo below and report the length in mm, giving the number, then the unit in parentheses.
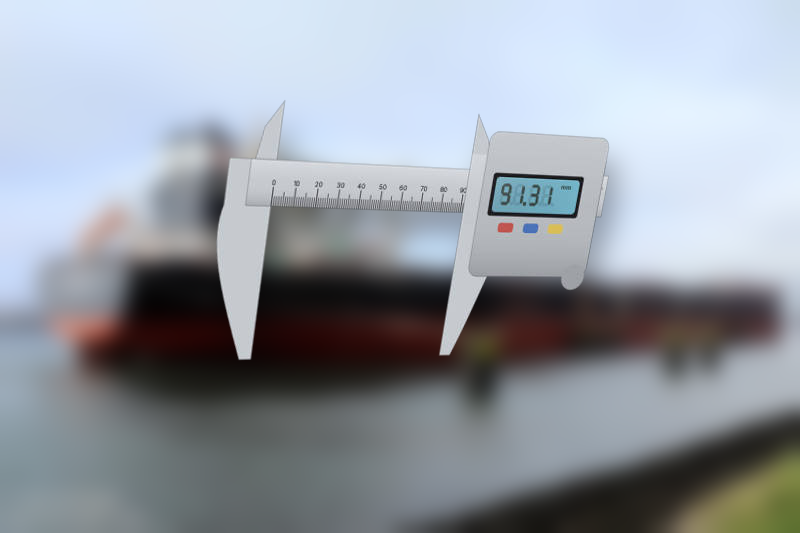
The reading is 91.31 (mm)
